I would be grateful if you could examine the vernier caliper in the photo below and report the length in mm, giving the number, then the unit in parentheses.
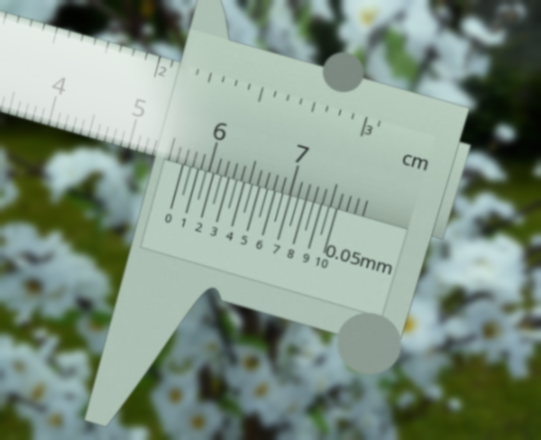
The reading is 56.8 (mm)
